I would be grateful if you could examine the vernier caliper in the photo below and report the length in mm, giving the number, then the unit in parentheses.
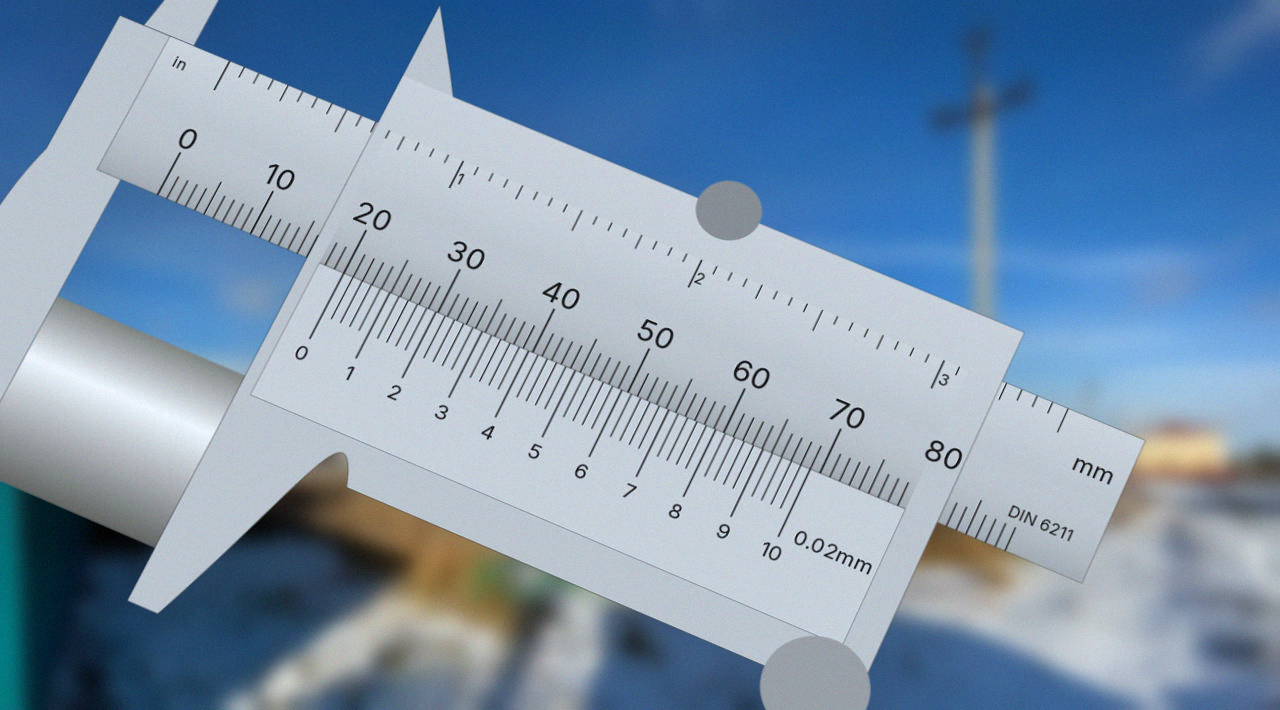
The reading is 20.0 (mm)
